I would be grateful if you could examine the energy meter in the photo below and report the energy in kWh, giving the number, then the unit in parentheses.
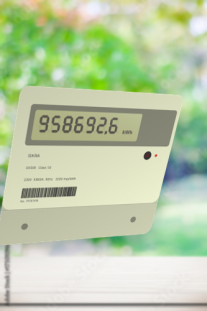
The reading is 958692.6 (kWh)
